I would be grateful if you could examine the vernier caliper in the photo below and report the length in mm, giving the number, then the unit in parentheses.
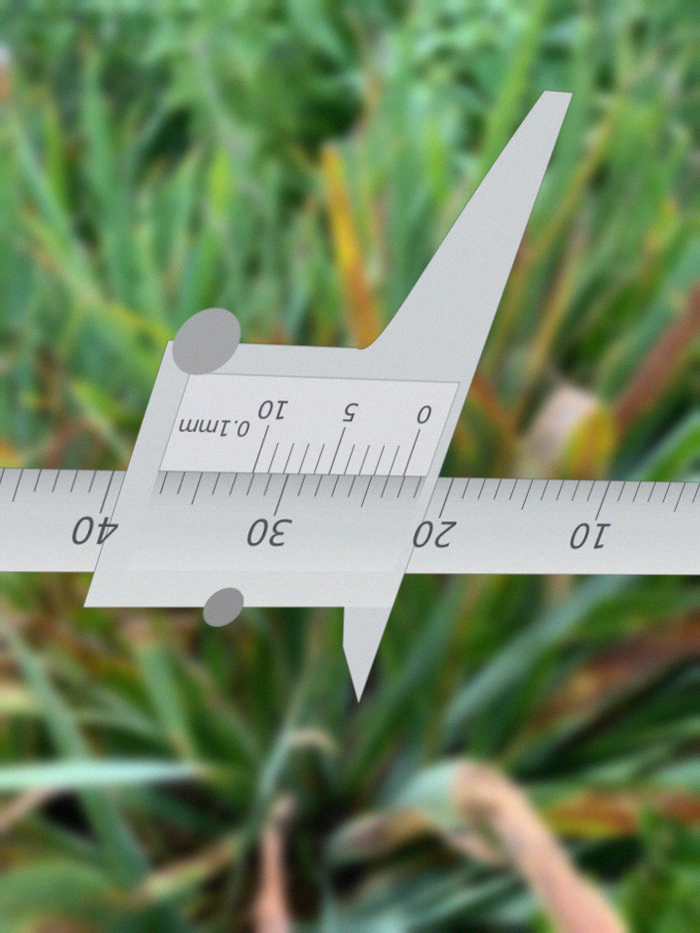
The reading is 23.1 (mm)
